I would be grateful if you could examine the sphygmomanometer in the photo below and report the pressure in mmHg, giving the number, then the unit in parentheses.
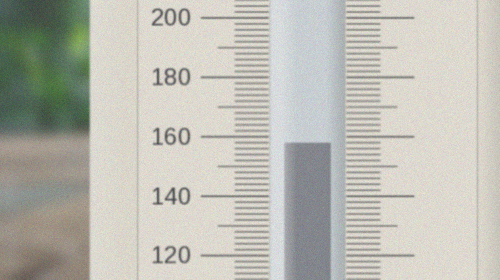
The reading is 158 (mmHg)
